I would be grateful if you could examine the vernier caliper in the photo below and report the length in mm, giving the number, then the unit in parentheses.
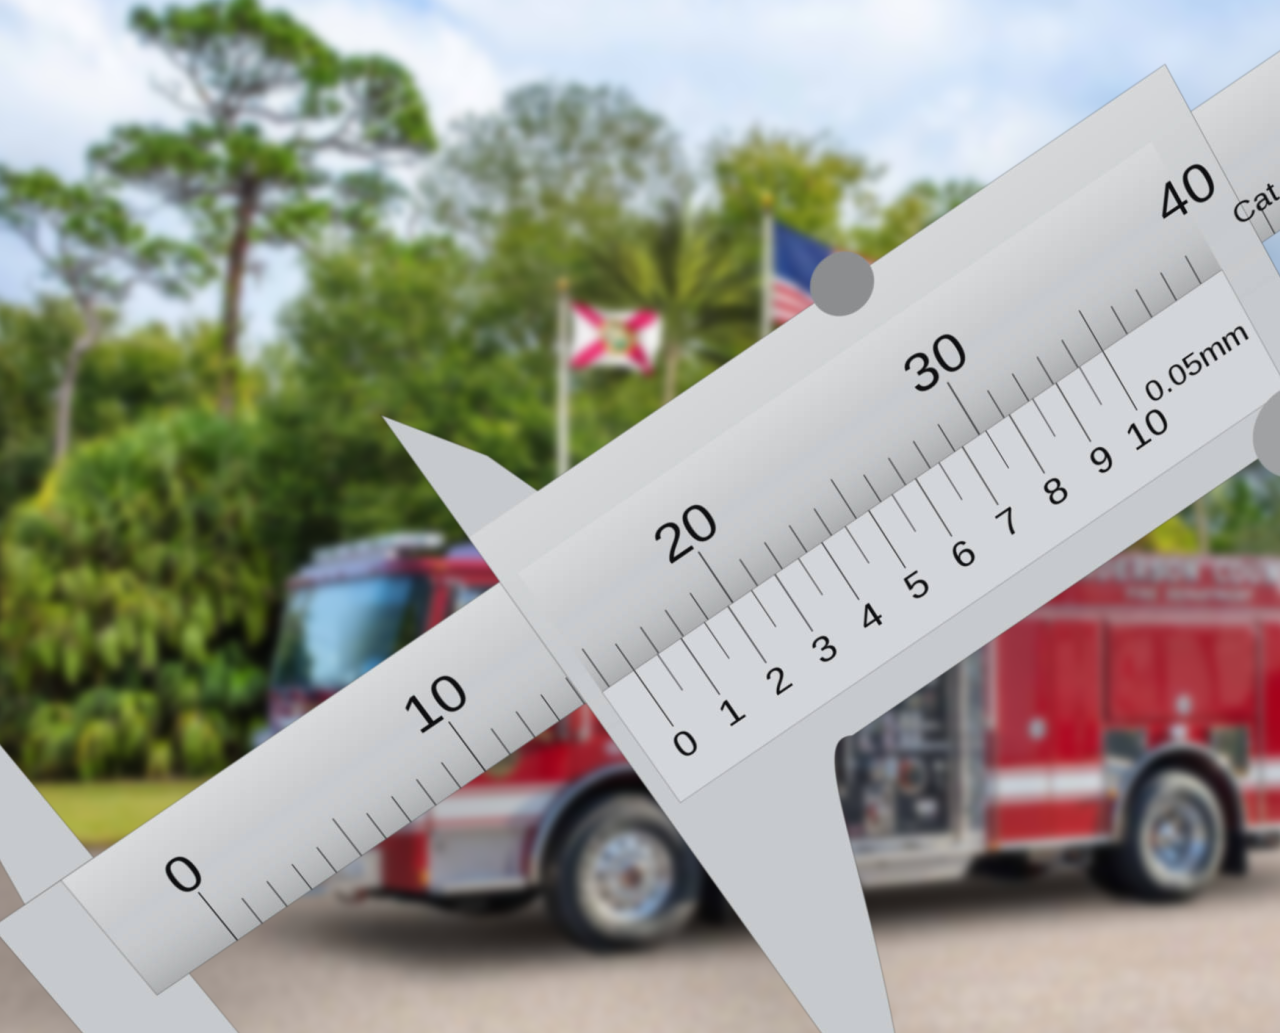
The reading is 16.00 (mm)
